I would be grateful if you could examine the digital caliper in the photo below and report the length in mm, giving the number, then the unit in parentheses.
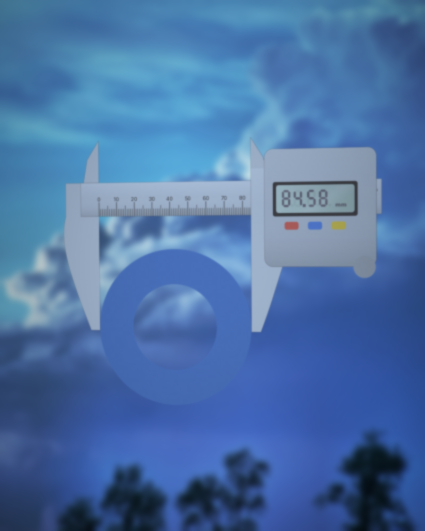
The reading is 84.58 (mm)
